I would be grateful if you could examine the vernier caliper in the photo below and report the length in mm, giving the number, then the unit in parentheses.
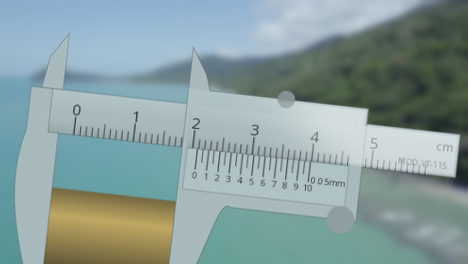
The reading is 20.8 (mm)
